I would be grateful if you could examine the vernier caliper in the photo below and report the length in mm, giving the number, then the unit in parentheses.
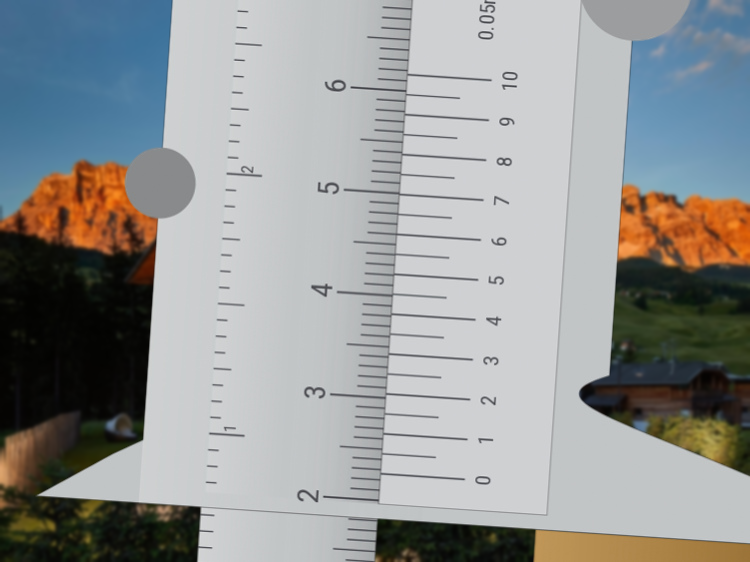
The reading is 22.6 (mm)
